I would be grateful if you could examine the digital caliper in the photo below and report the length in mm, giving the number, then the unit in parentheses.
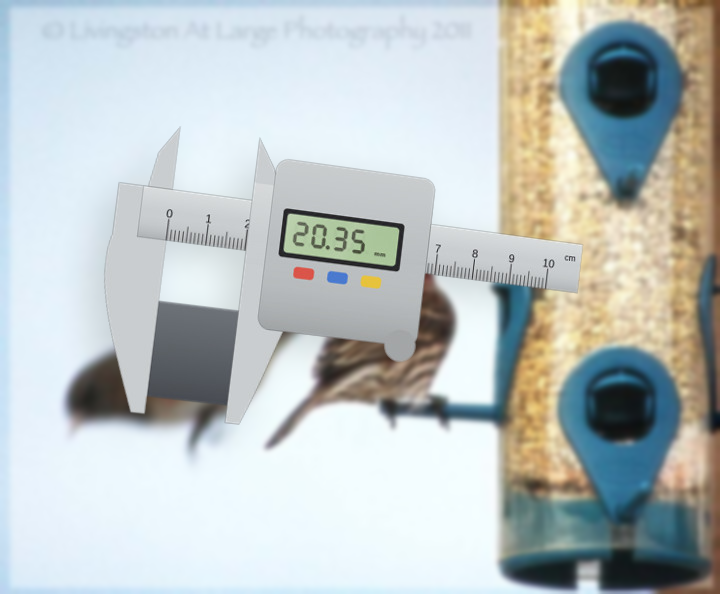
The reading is 20.35 (mm)
